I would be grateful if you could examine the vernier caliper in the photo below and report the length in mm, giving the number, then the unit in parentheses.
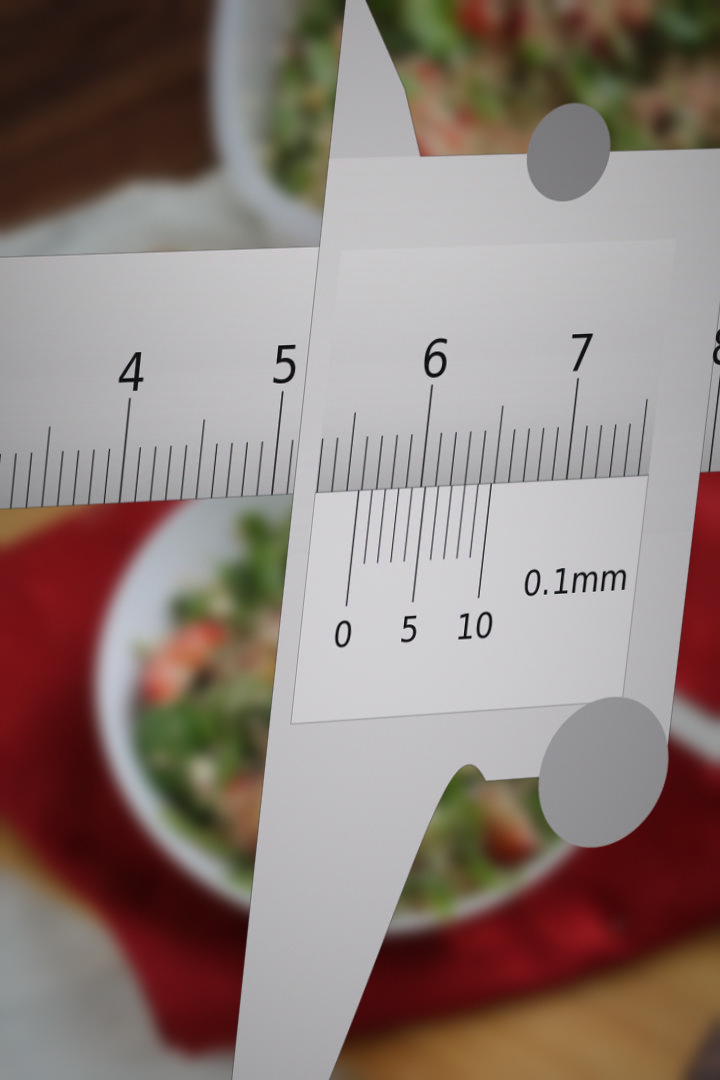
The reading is 55.8 (mm)
